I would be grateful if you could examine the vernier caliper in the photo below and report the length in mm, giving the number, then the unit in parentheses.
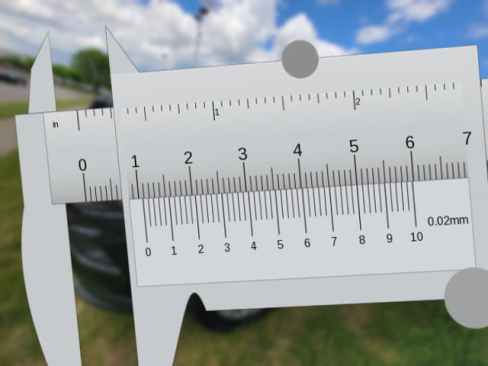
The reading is 10.8 (mm)
